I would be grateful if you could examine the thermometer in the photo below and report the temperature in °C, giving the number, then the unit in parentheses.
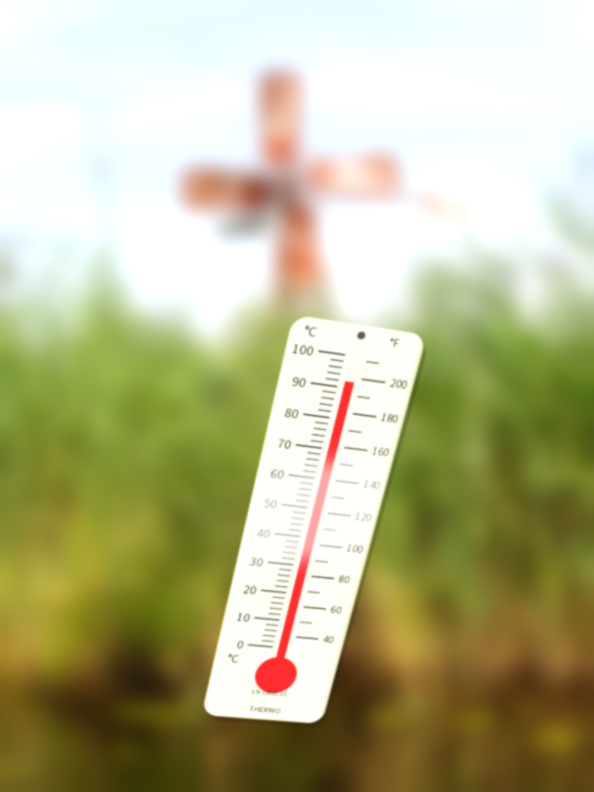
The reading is 92 (°C)
